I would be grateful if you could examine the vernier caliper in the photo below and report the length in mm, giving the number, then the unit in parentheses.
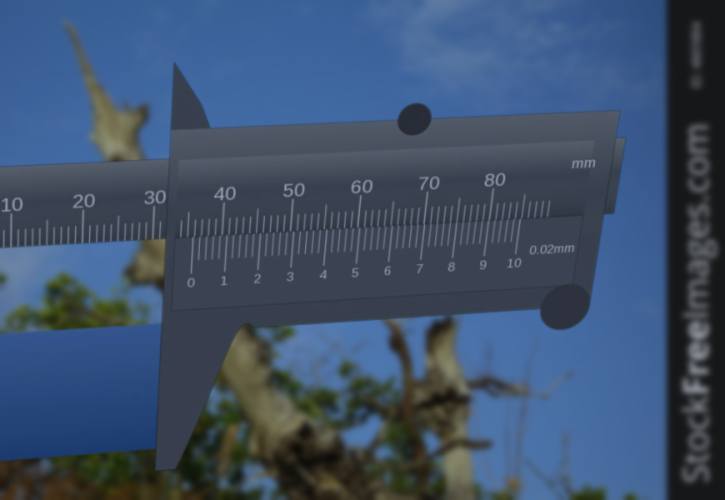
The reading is 35.8 (mm)
